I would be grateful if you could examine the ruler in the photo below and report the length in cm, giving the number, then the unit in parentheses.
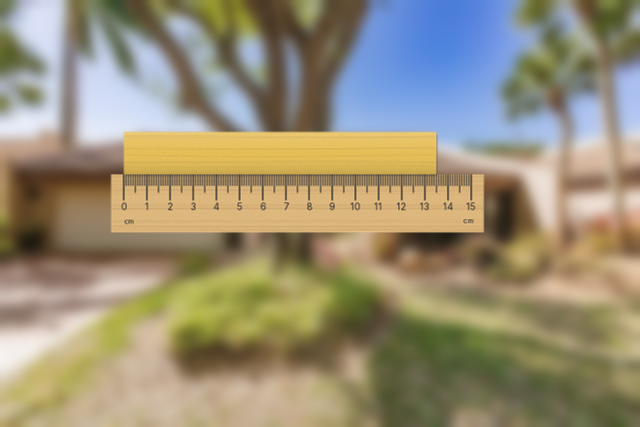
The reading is 13.5 (cm)
